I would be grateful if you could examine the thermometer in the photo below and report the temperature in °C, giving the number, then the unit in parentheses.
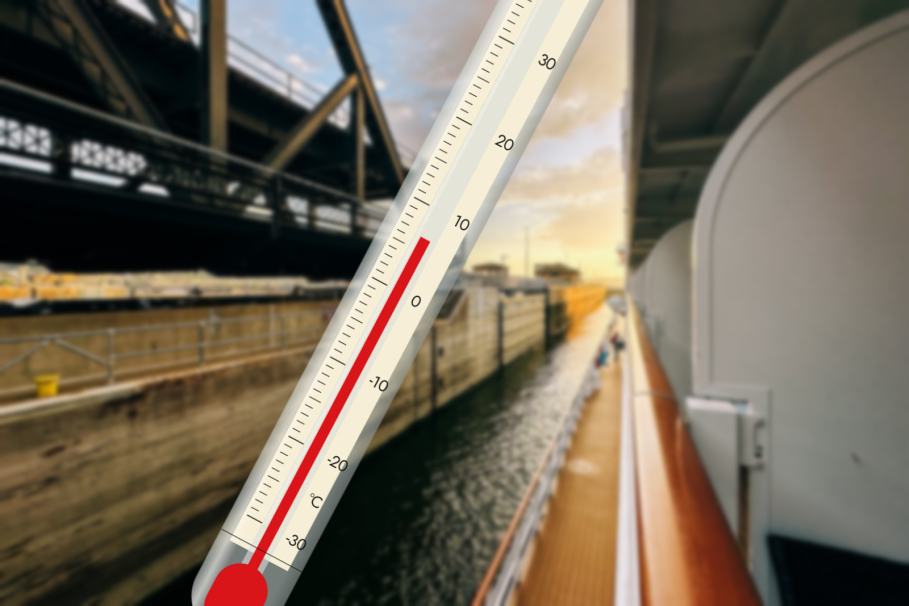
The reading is 6.5 (°C)
